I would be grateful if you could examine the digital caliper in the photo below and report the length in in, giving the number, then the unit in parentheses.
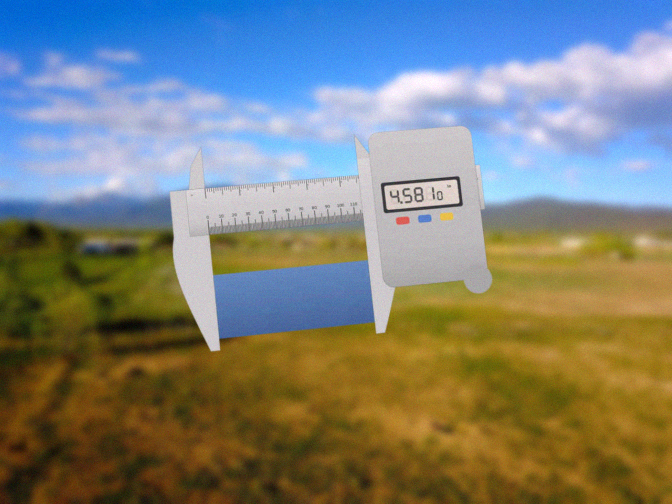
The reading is 4.5810 (in)
